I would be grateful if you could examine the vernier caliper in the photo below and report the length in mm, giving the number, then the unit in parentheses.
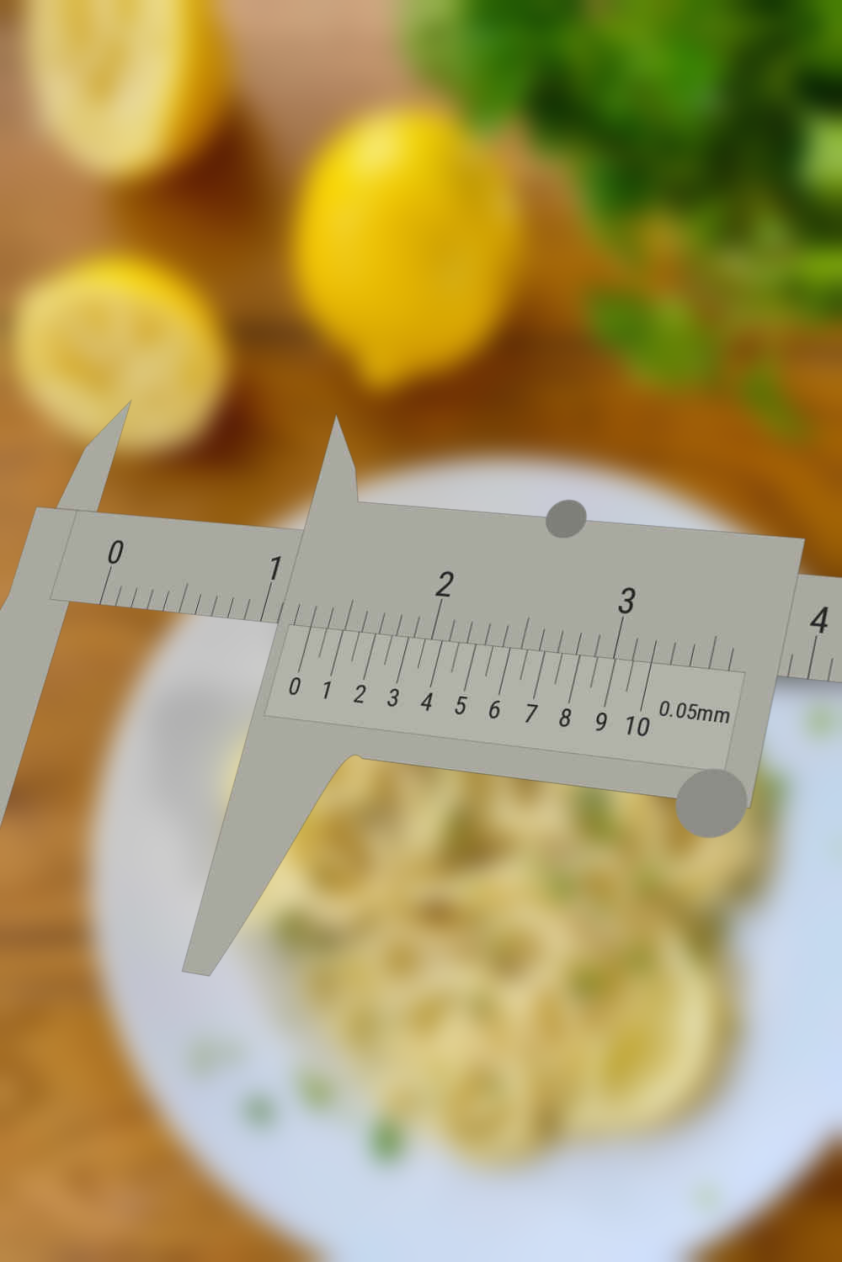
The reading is 13.0 (mm)
